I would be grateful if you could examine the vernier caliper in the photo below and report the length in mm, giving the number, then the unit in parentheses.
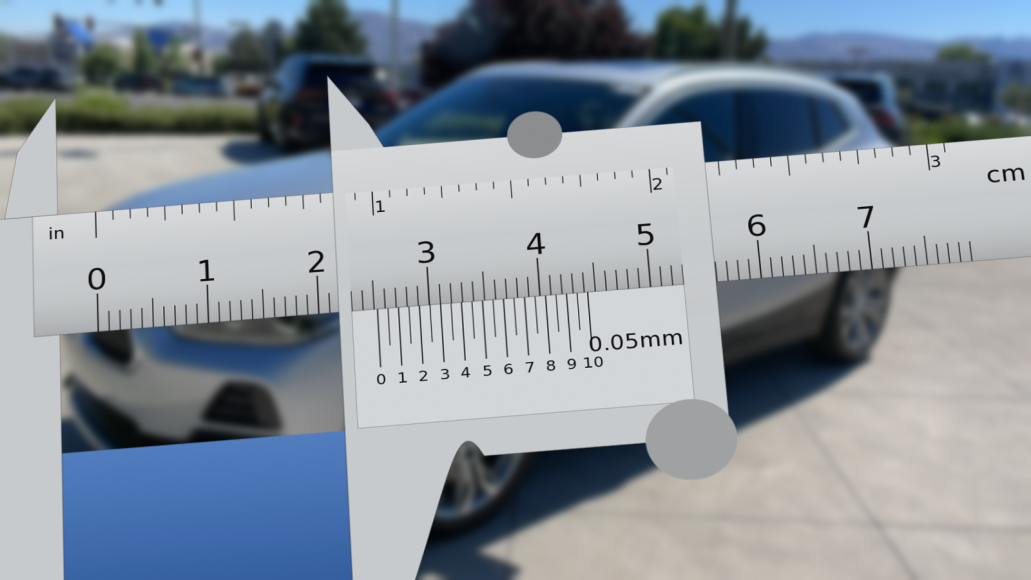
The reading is 25.3 (mm)
